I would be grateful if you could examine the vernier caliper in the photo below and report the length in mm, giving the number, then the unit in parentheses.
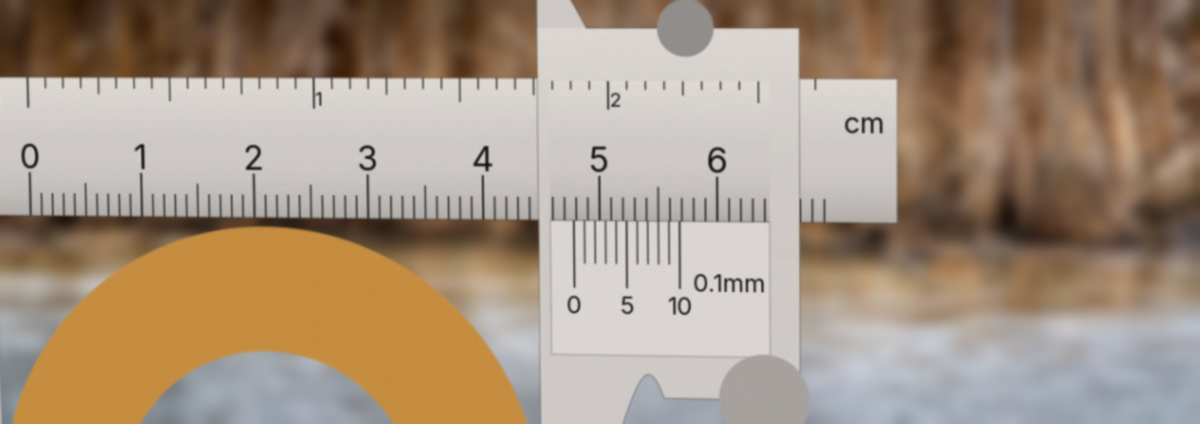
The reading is 47.8 (mm)
